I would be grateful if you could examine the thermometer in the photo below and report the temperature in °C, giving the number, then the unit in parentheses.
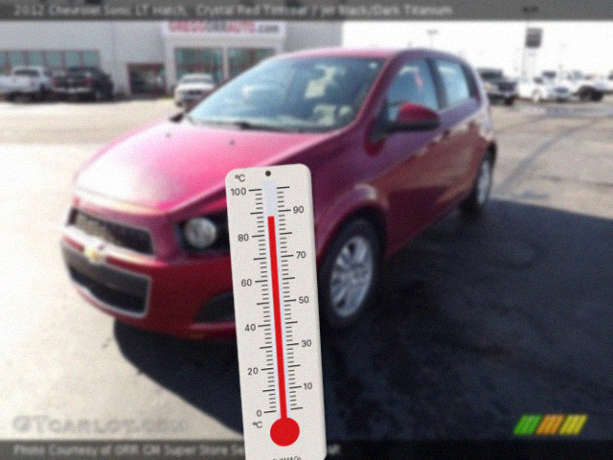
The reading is 88 (°C)
